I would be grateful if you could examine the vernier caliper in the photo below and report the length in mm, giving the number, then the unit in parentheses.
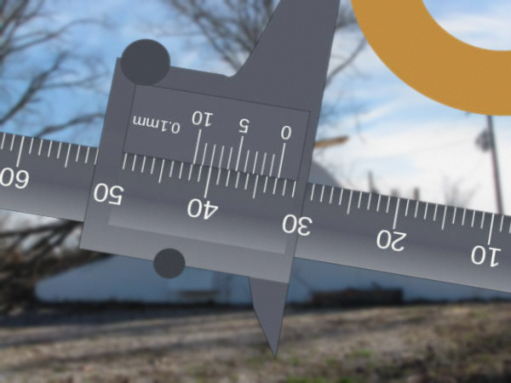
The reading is 32.8 (mm)
